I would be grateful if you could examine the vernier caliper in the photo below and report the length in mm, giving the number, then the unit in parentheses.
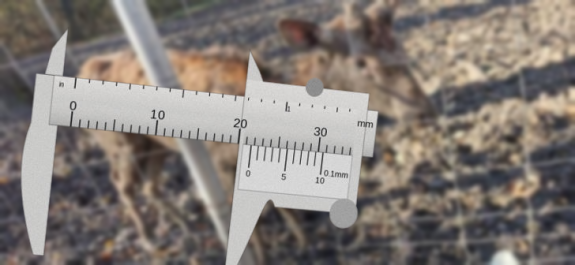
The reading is 21.6 (mm)
